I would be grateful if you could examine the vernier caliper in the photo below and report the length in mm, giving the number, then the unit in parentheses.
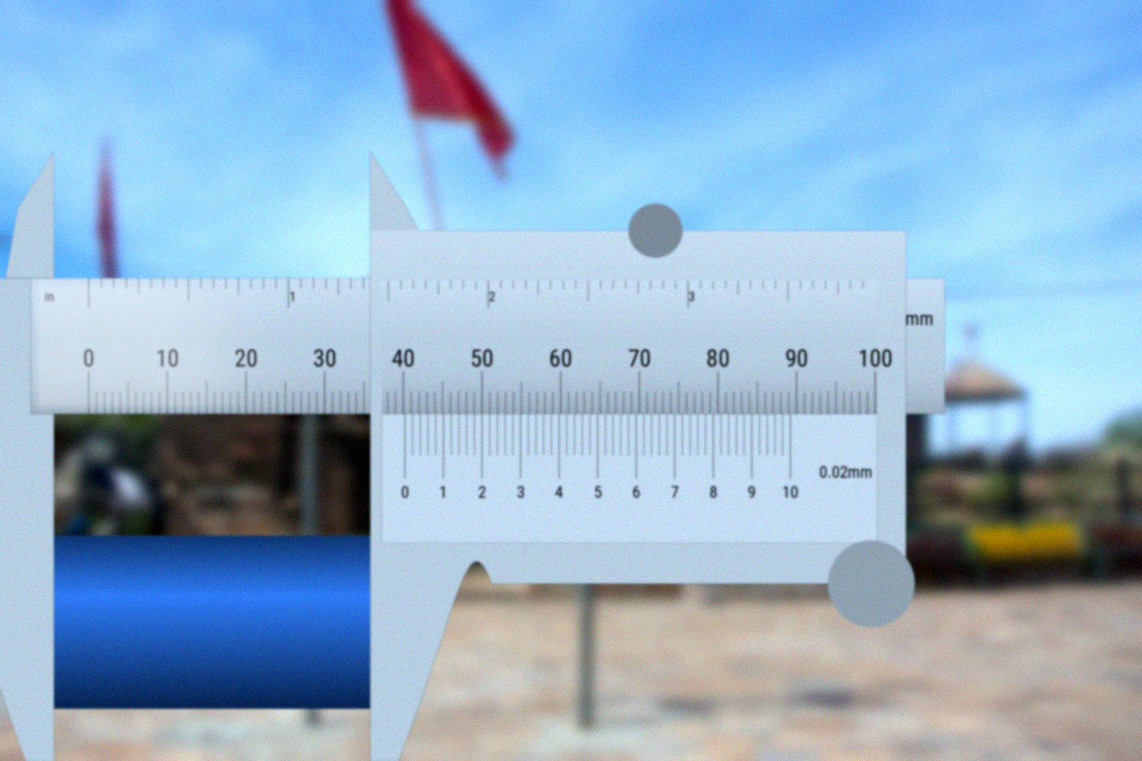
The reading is 40.2 (mm)
